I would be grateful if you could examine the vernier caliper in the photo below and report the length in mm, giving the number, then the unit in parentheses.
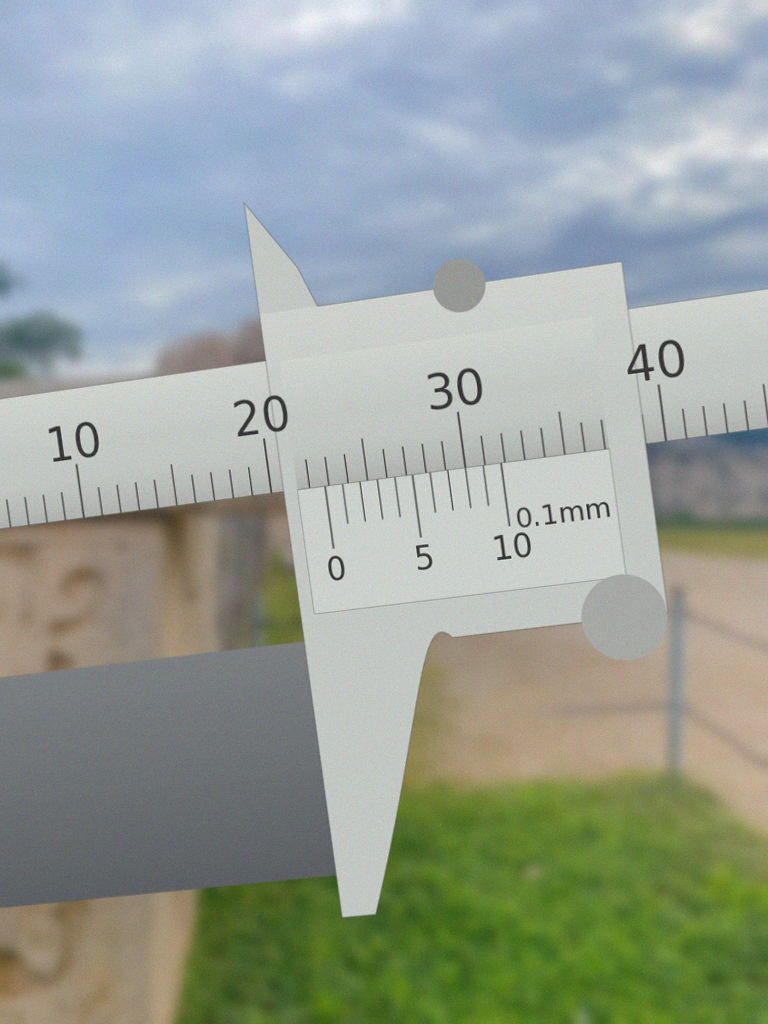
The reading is 22.8 (mm)
